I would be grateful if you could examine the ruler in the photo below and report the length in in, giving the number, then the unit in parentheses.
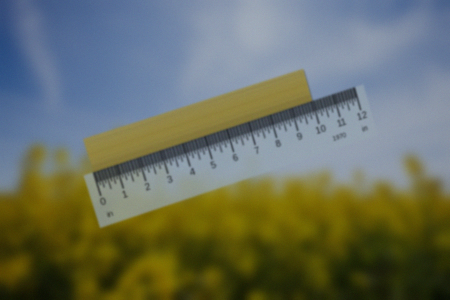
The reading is 10 (in)
